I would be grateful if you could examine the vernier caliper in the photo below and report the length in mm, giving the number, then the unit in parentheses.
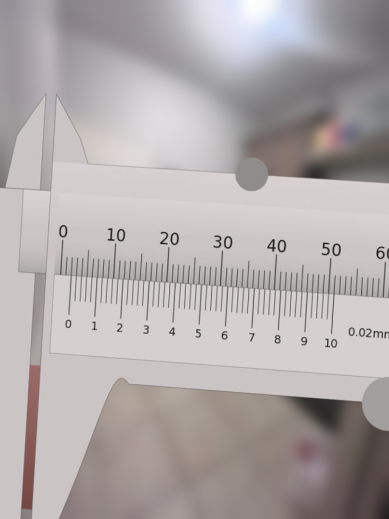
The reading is 2.0 (mm)
